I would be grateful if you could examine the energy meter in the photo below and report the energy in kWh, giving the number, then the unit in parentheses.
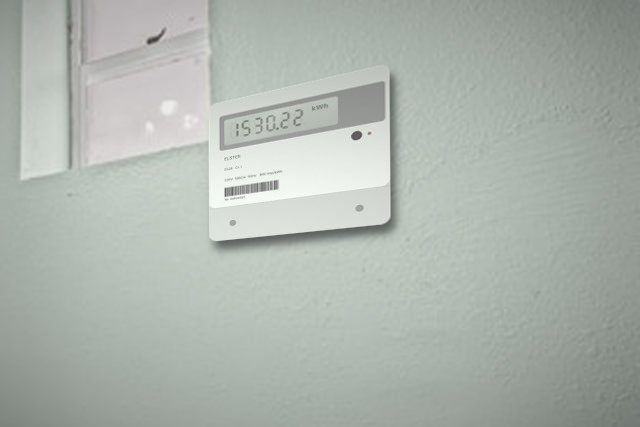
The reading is 1530.22 (kWh)
